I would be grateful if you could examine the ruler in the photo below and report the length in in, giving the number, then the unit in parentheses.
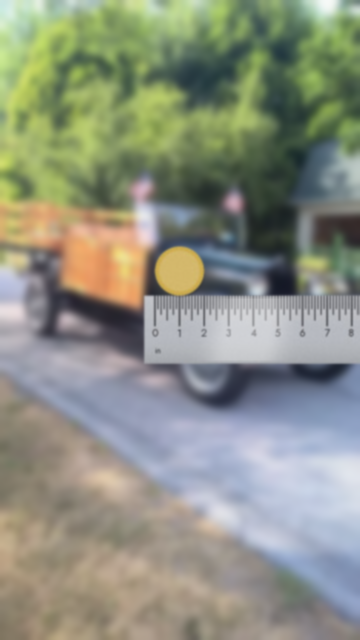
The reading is 2 (in)
